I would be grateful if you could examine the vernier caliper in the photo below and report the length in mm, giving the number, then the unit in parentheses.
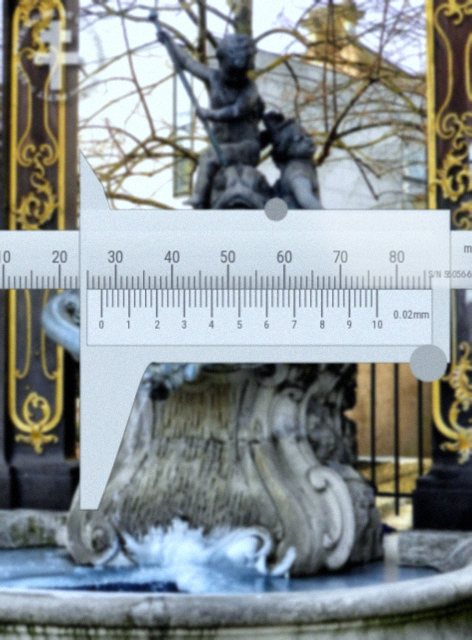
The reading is 27.5 (mm)
